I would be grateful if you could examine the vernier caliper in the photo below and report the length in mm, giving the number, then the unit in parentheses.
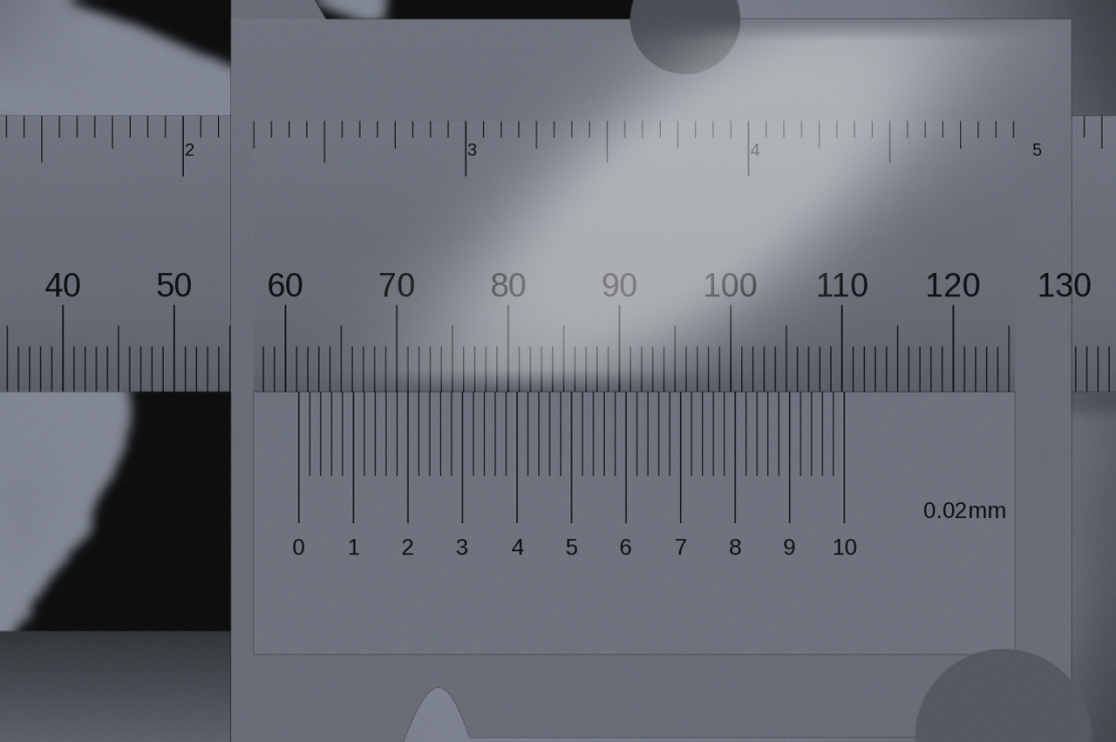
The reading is 61.2 (mm)
